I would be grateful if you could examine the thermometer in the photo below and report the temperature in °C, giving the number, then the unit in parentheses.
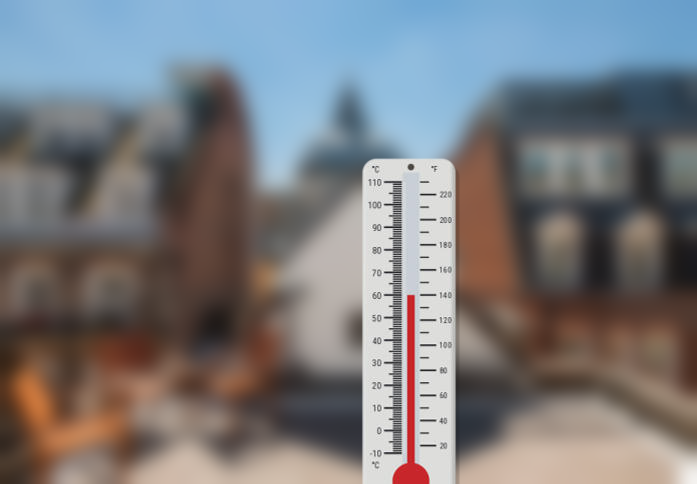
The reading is 60 (°C)
